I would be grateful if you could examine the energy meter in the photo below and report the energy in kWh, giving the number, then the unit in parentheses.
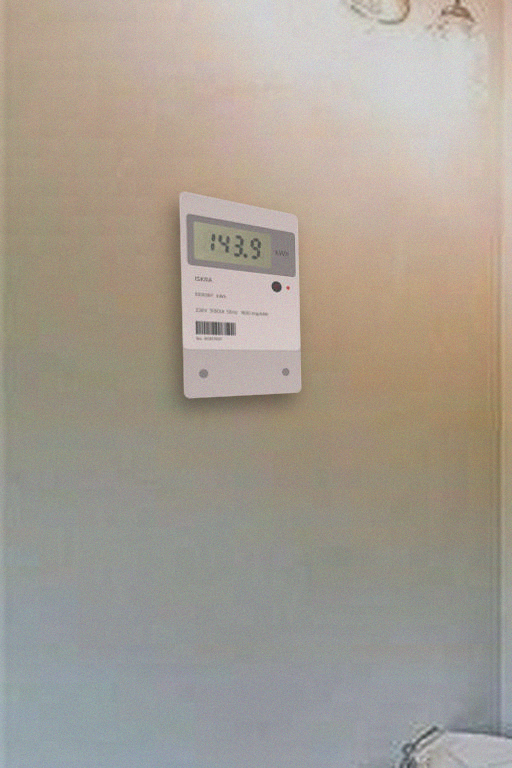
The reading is 143.9 (kWh)
